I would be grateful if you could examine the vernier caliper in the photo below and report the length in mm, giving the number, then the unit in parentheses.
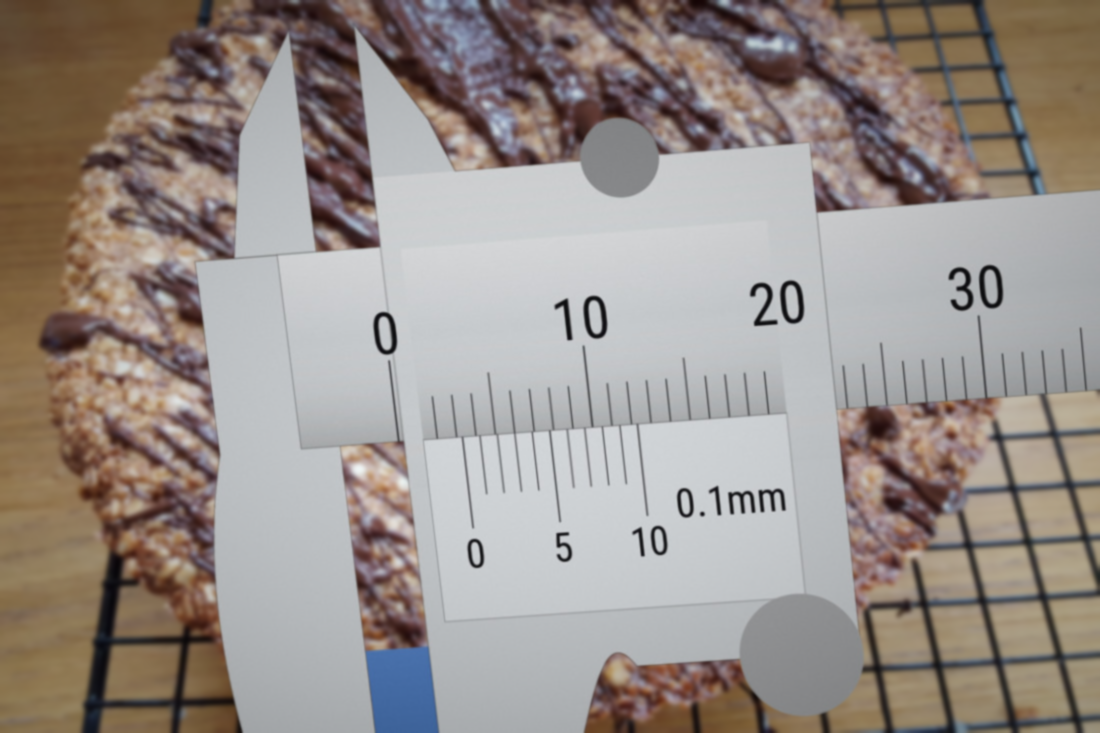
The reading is 3.3 (mm)
